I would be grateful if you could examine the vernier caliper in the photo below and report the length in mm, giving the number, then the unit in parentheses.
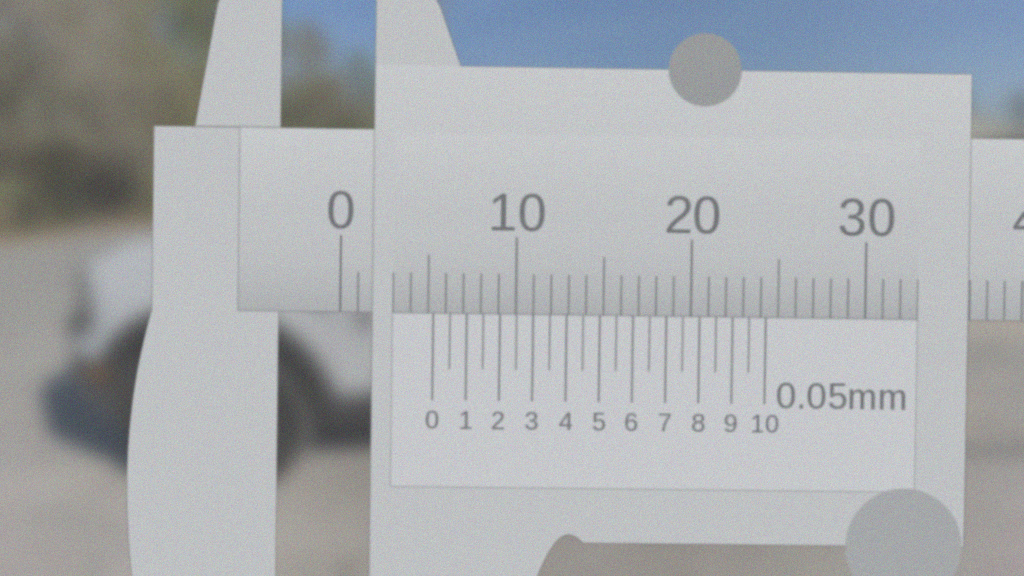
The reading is 5.3 (mm)
